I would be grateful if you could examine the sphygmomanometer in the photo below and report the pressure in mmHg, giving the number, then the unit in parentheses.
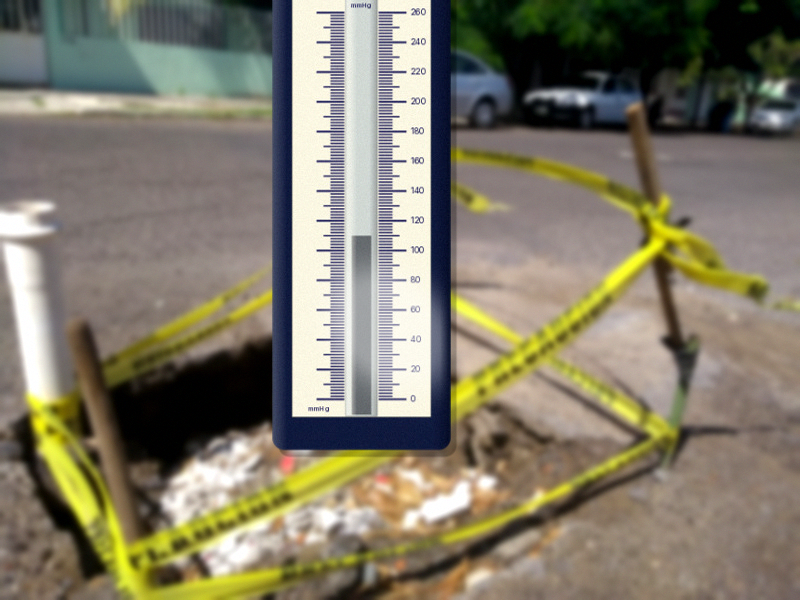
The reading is 110 (mmHg)
